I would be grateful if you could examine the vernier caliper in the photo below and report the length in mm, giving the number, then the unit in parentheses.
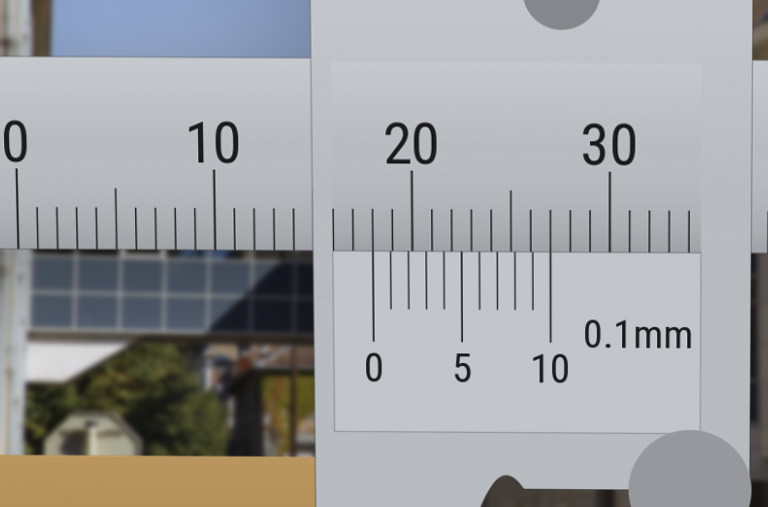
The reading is 18.0 (mm)
